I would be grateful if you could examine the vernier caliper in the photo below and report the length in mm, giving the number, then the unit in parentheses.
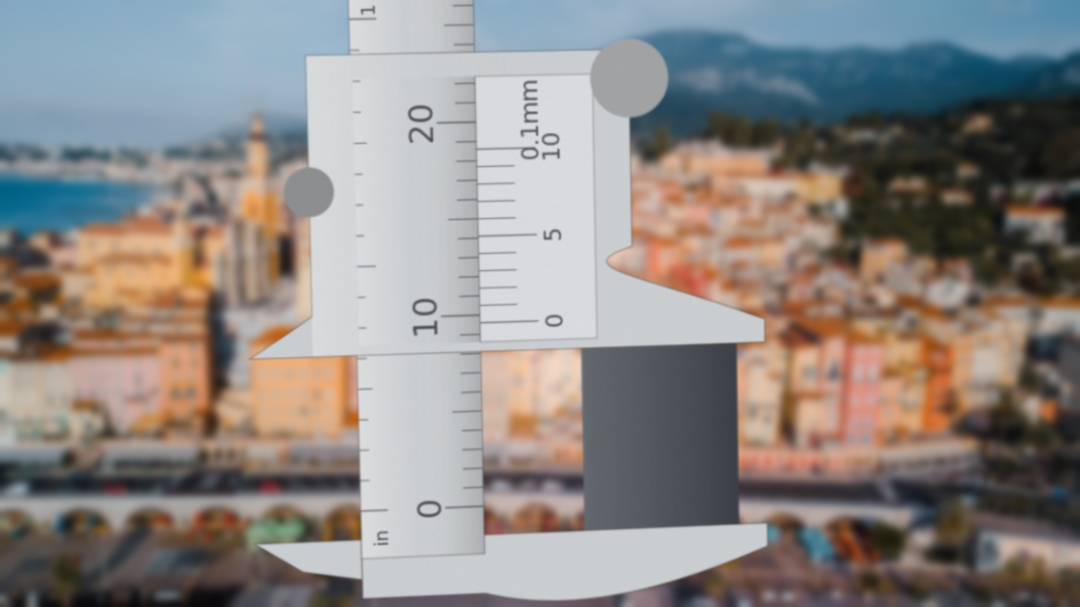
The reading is 9.6 (mm)
